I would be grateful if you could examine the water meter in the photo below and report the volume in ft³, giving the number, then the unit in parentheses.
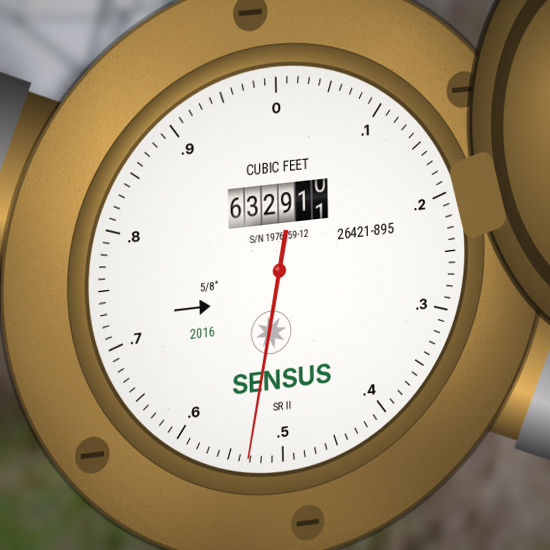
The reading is 632910.53 (ft³)
